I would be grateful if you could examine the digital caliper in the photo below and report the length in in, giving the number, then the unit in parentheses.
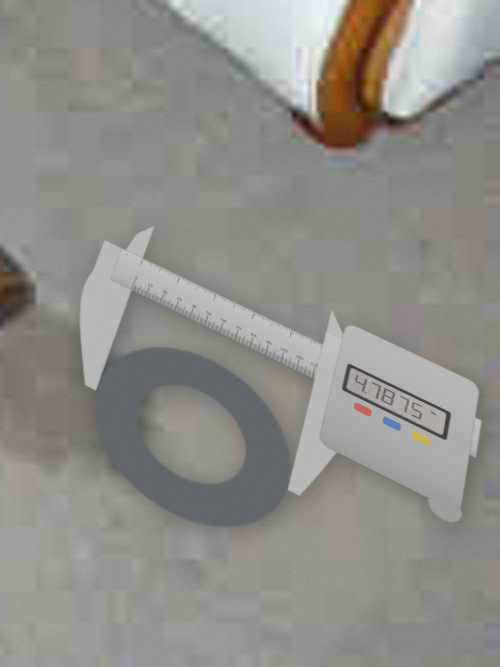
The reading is 4.7875 (in)
